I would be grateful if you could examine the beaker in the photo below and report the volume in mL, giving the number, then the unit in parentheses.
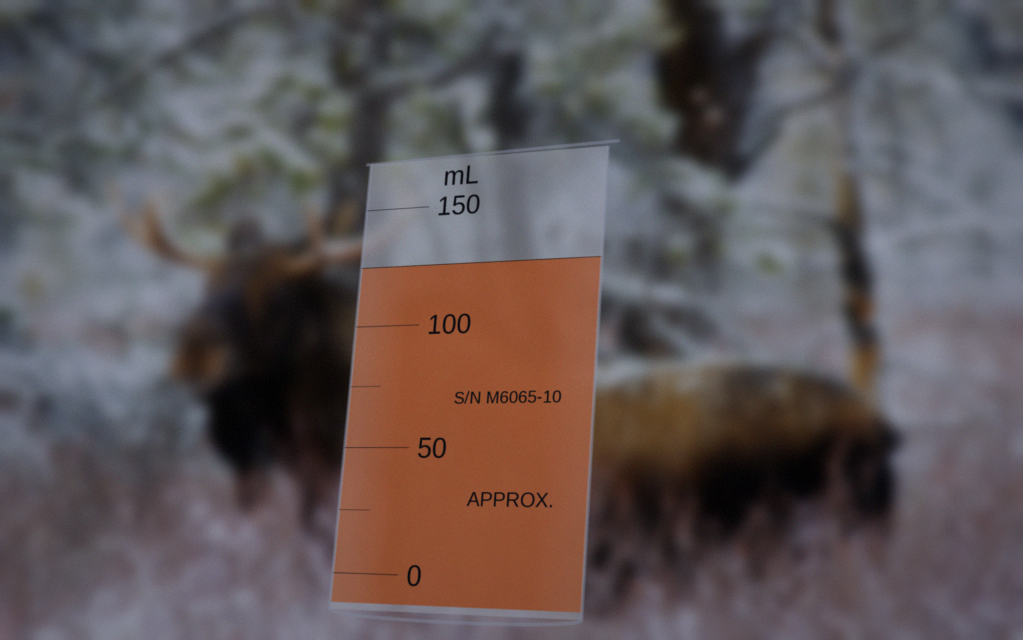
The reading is 125 (mL)
